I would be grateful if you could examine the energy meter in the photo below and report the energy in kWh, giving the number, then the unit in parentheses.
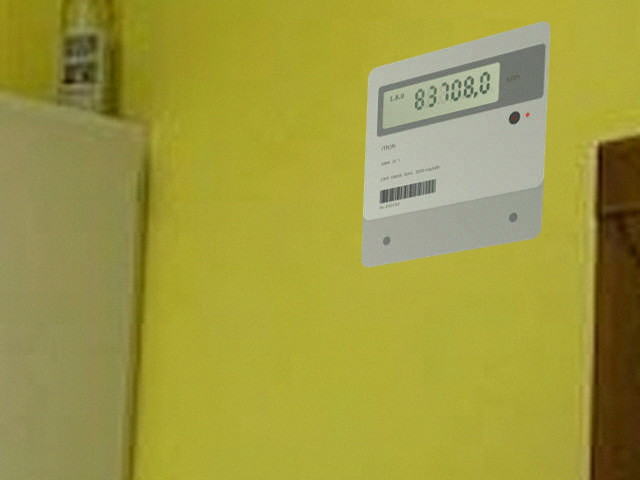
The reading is 83708.0 (kWh)
